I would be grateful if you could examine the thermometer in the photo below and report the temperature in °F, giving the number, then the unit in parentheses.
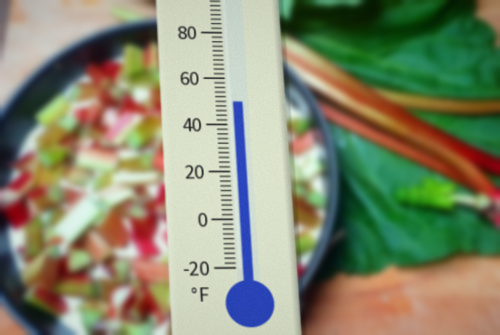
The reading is 50 (°F)
